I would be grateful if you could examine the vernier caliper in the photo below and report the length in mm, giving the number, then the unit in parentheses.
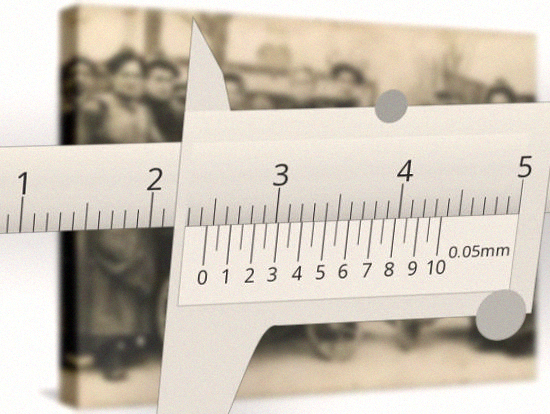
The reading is 24.5 (mm)
